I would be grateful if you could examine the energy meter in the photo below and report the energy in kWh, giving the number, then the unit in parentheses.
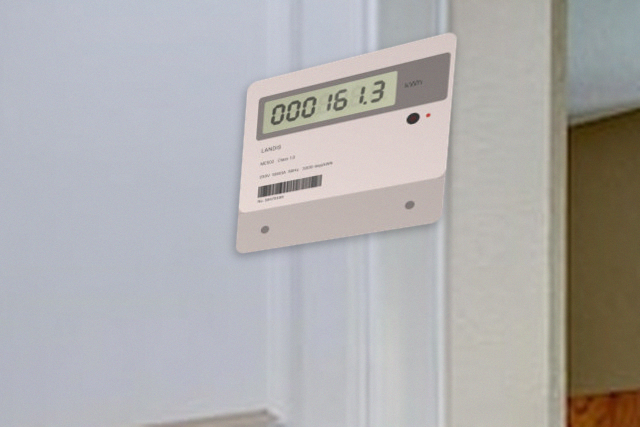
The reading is 161.3 (kWh)
